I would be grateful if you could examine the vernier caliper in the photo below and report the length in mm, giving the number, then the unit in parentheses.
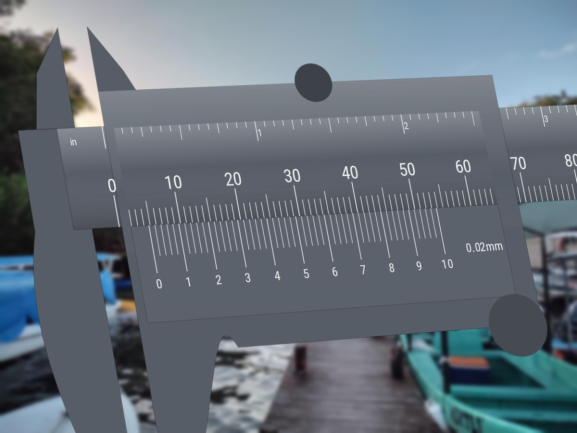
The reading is 4.8 (mm)
